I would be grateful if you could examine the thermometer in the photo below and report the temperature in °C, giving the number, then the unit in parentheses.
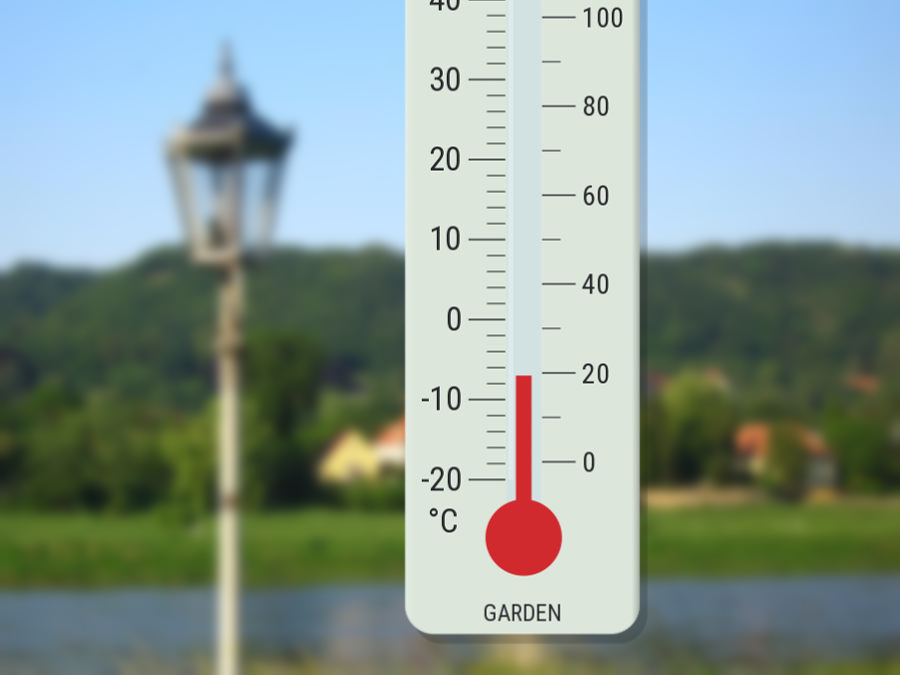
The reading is -7 (°C)
